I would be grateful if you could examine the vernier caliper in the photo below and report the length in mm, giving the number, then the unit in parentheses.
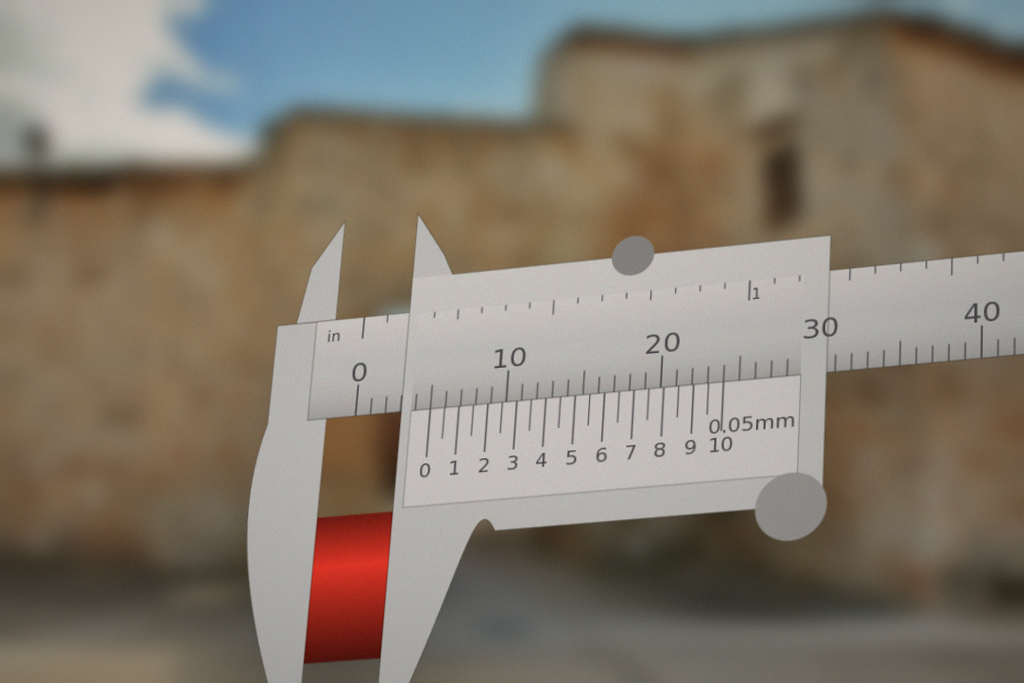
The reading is 5.0 (mm)
